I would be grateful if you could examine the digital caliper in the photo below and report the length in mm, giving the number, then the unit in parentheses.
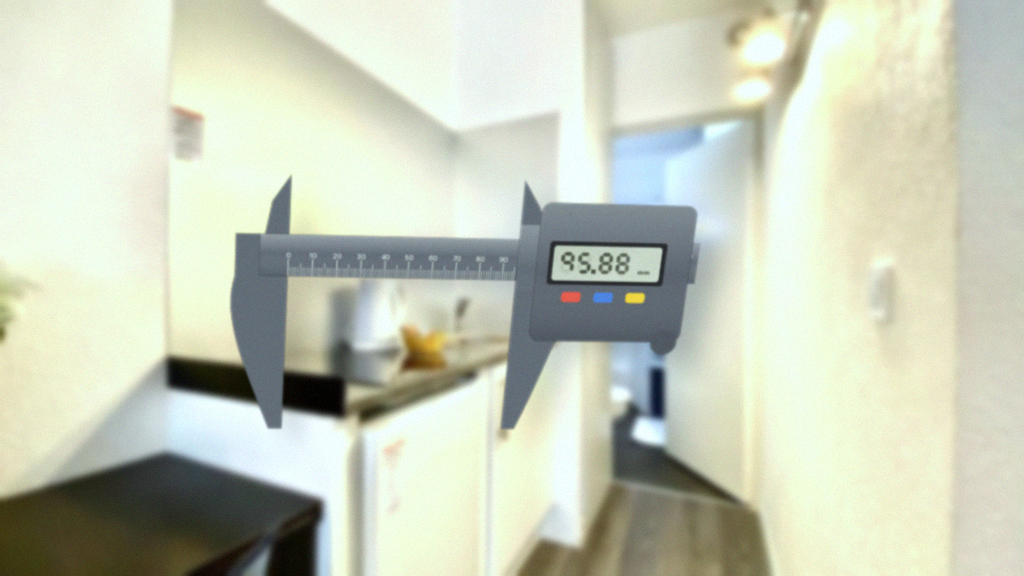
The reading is 95.88 (mm)
